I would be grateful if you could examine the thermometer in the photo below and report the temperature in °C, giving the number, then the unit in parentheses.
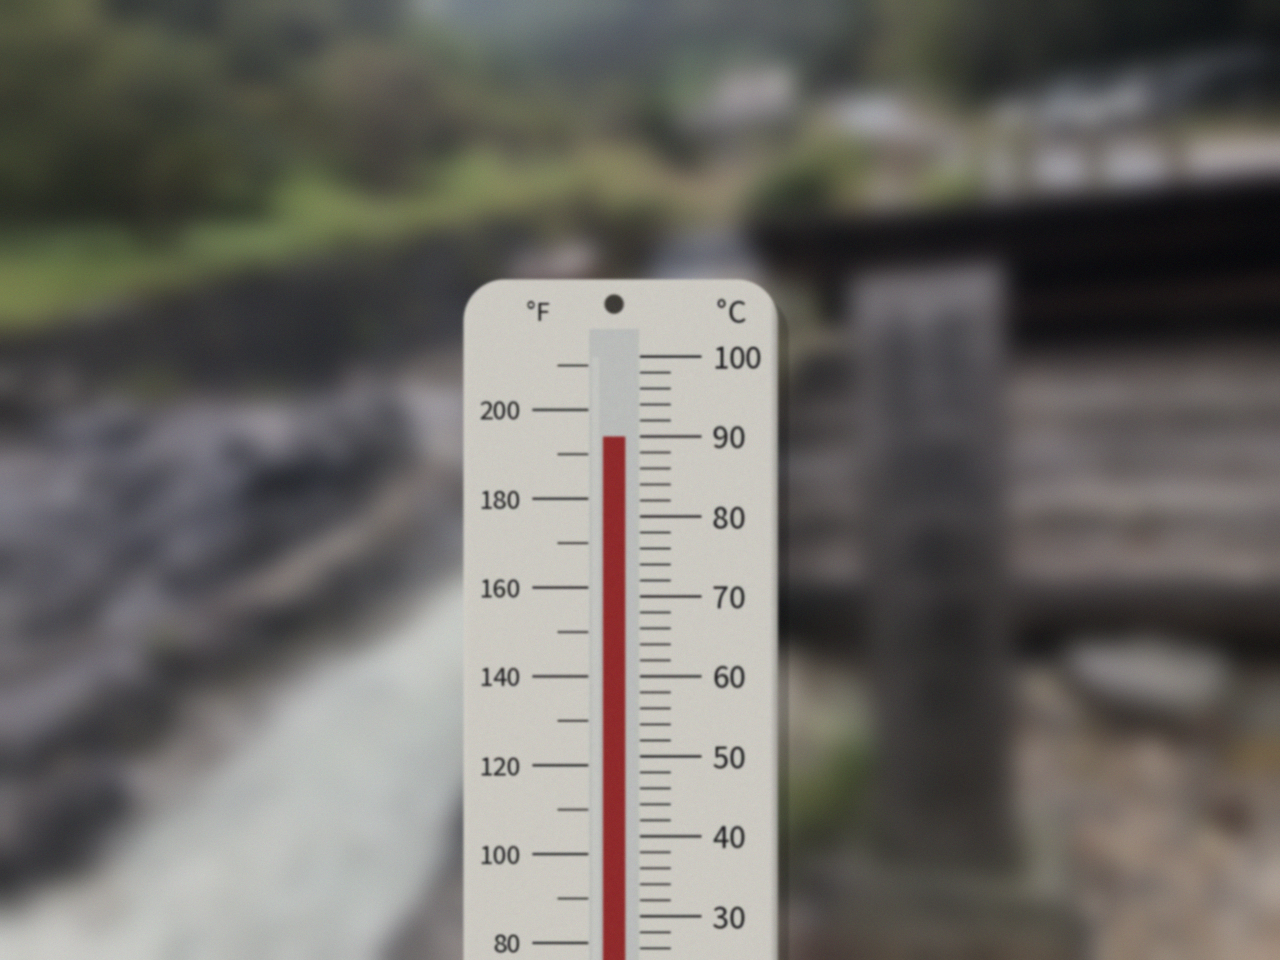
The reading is 90 (°C)
